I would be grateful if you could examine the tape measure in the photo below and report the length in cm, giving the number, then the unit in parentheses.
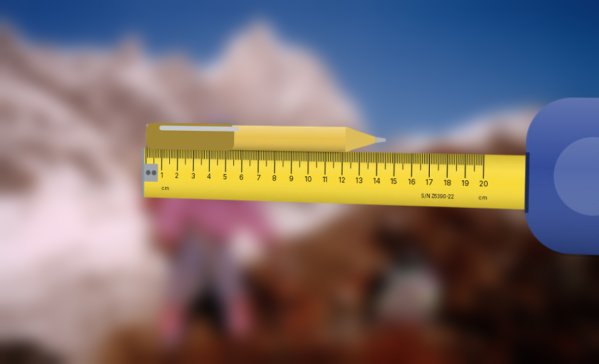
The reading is 14.5 (cm)
